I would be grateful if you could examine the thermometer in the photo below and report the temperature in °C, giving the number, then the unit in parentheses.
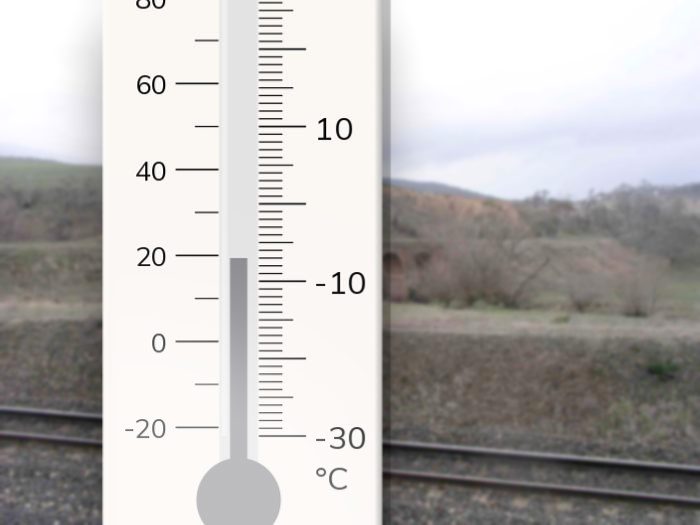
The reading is -7 (°C)
